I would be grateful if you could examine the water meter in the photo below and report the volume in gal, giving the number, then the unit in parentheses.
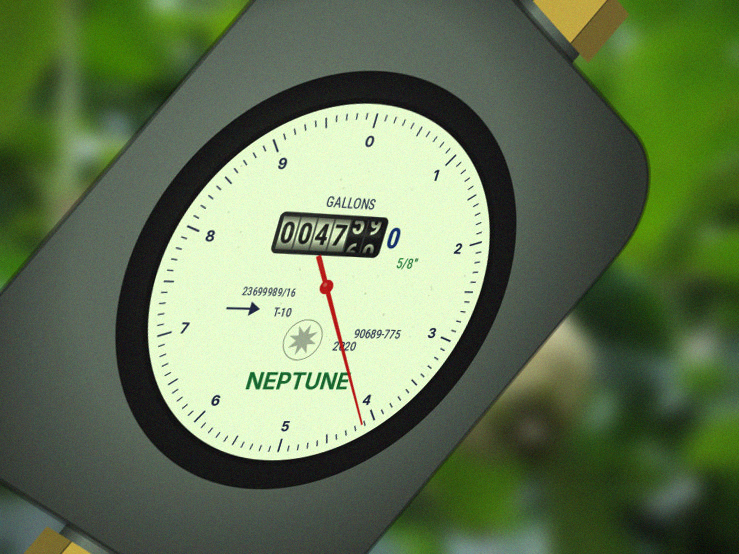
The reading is 47594.1 (gal)
